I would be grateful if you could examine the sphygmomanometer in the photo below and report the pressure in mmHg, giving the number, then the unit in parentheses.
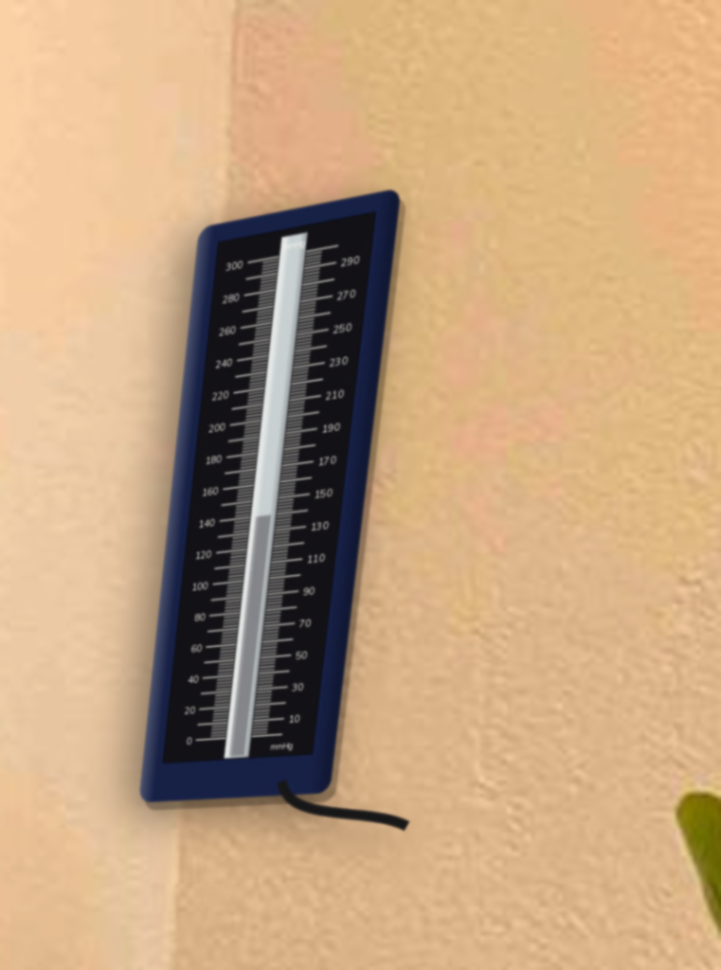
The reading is 140 (mmHg)
